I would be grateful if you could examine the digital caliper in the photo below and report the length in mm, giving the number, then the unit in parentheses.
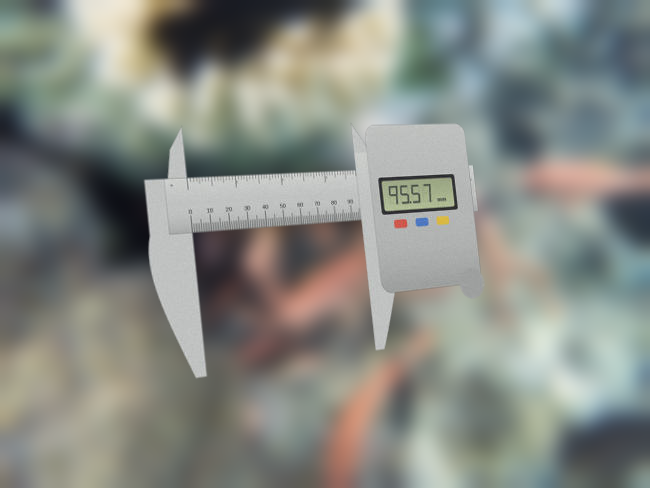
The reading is 95.57 (mm)
